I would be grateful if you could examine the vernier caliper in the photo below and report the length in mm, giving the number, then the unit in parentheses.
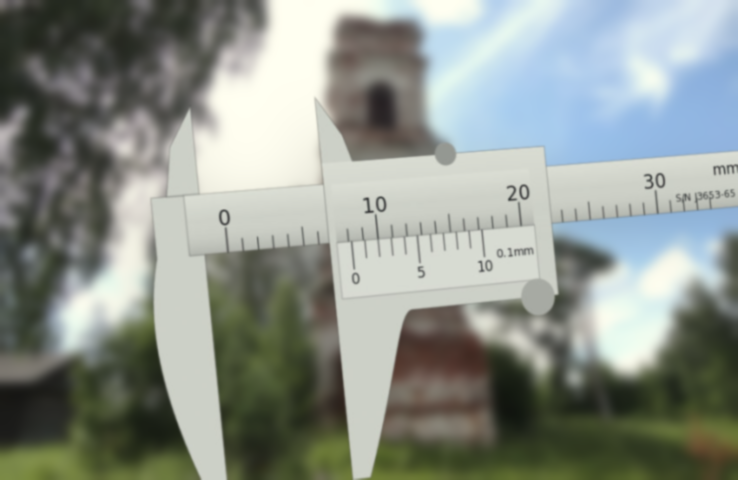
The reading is 8.2 (mm)
